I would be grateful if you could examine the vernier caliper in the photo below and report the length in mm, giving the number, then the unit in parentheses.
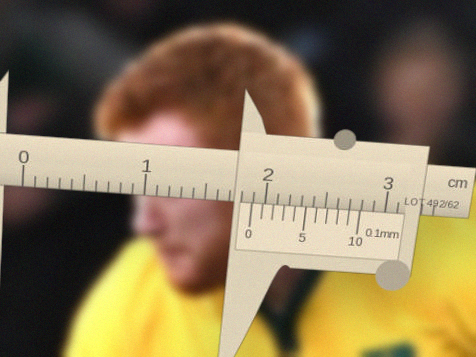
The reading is 18.9 (mm)
